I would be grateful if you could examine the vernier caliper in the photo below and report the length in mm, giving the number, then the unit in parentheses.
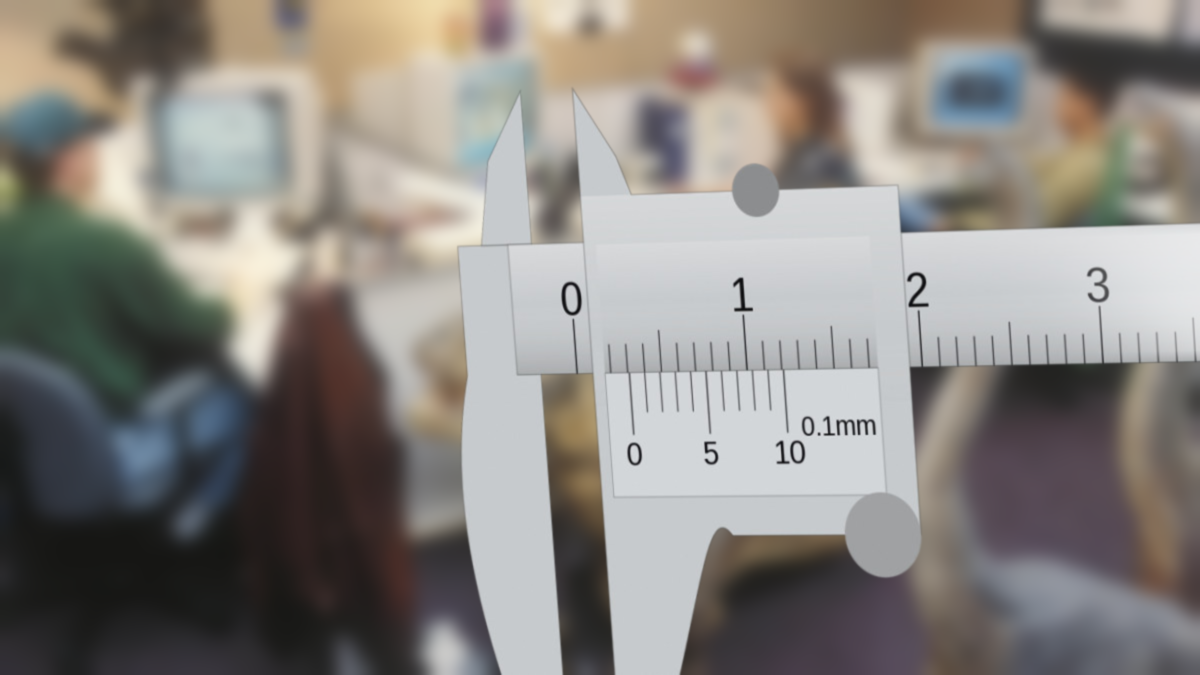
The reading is 3.1 (mm)
